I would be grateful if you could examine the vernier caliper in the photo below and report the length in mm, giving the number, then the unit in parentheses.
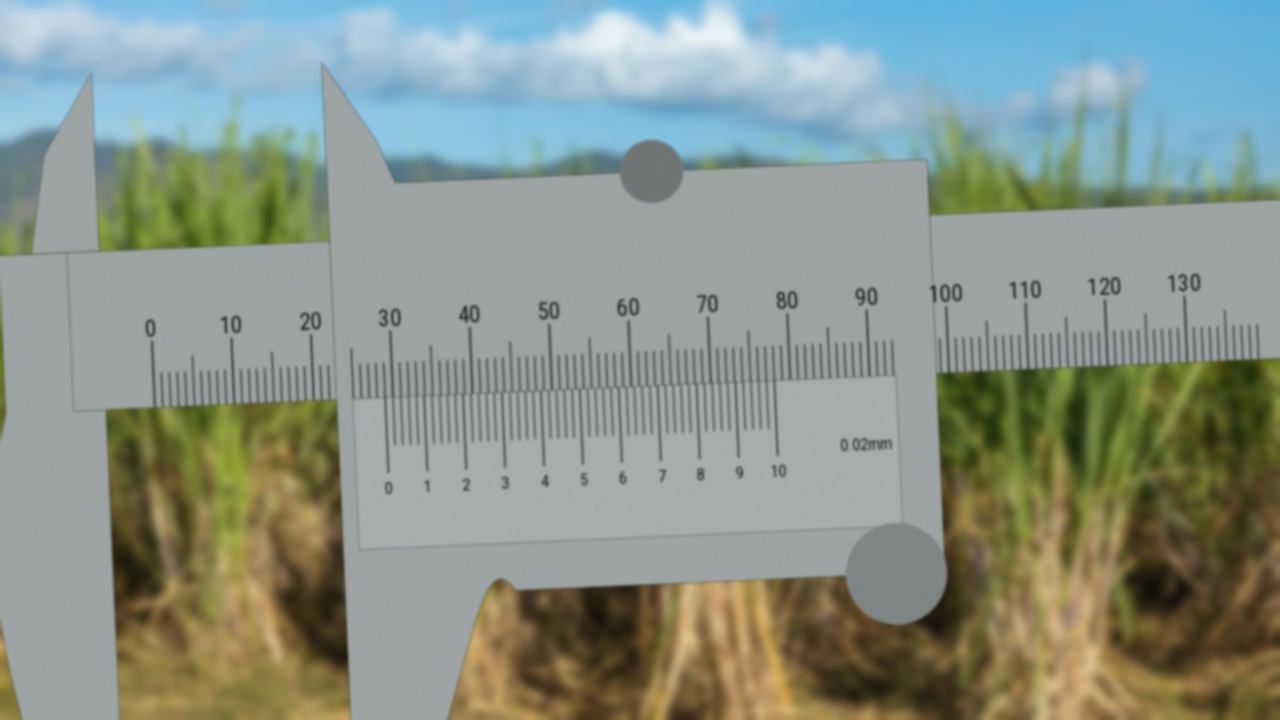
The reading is 29.0 (mm)
